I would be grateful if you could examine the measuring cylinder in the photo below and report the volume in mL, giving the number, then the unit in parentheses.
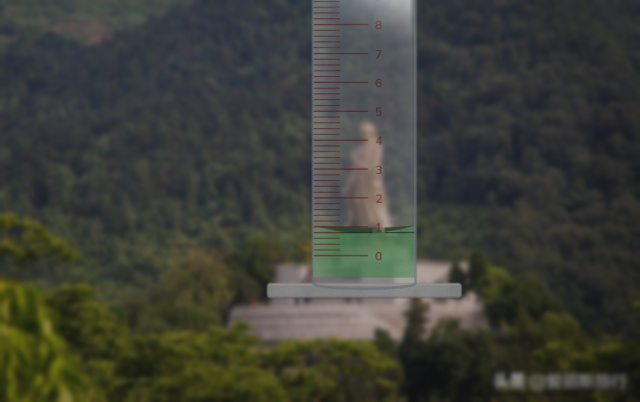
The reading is 0.8 (mL)
